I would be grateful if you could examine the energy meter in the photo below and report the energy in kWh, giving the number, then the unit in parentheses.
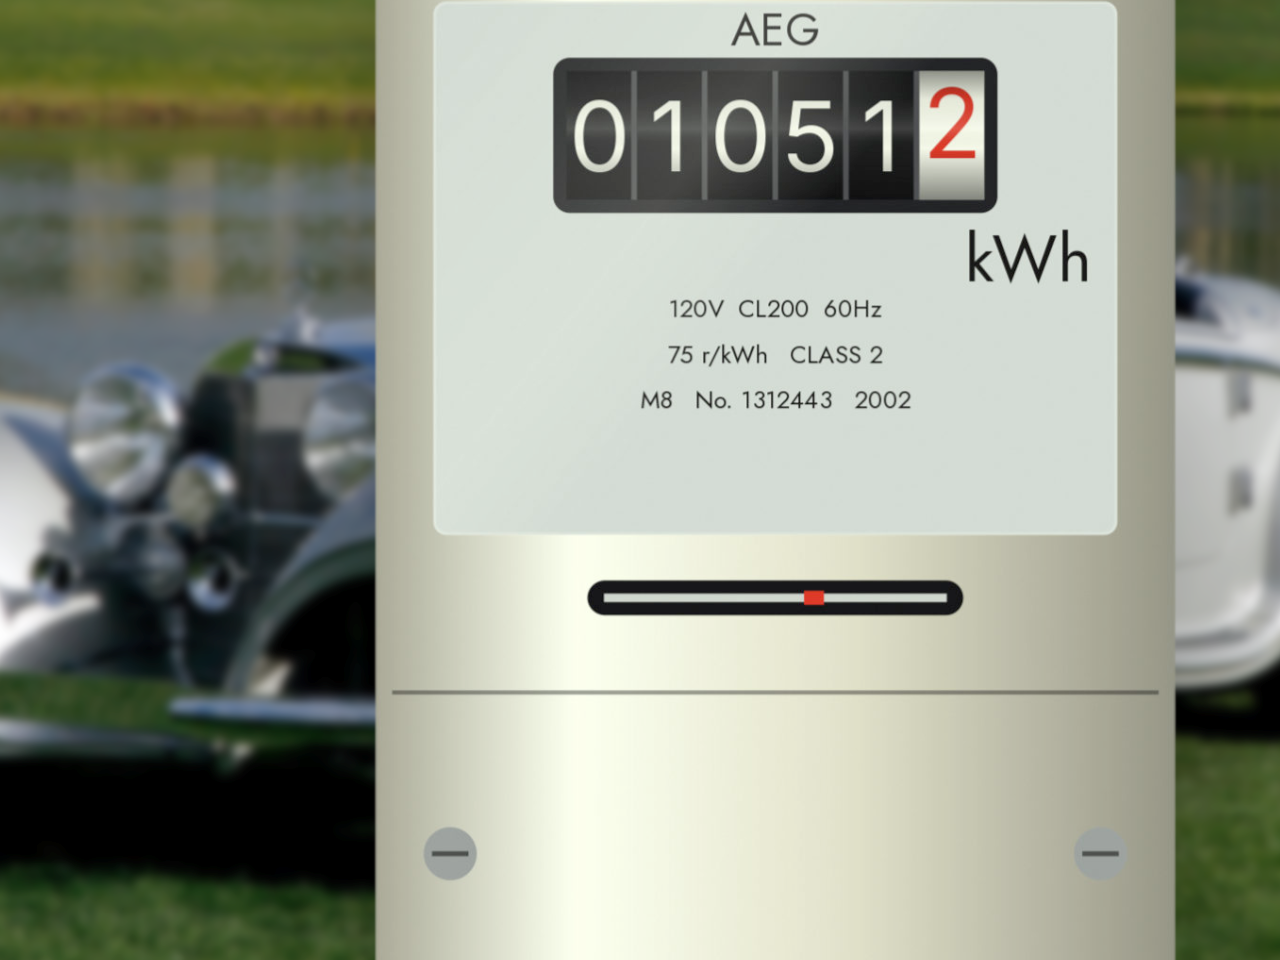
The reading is 1051.2 (kWh)
